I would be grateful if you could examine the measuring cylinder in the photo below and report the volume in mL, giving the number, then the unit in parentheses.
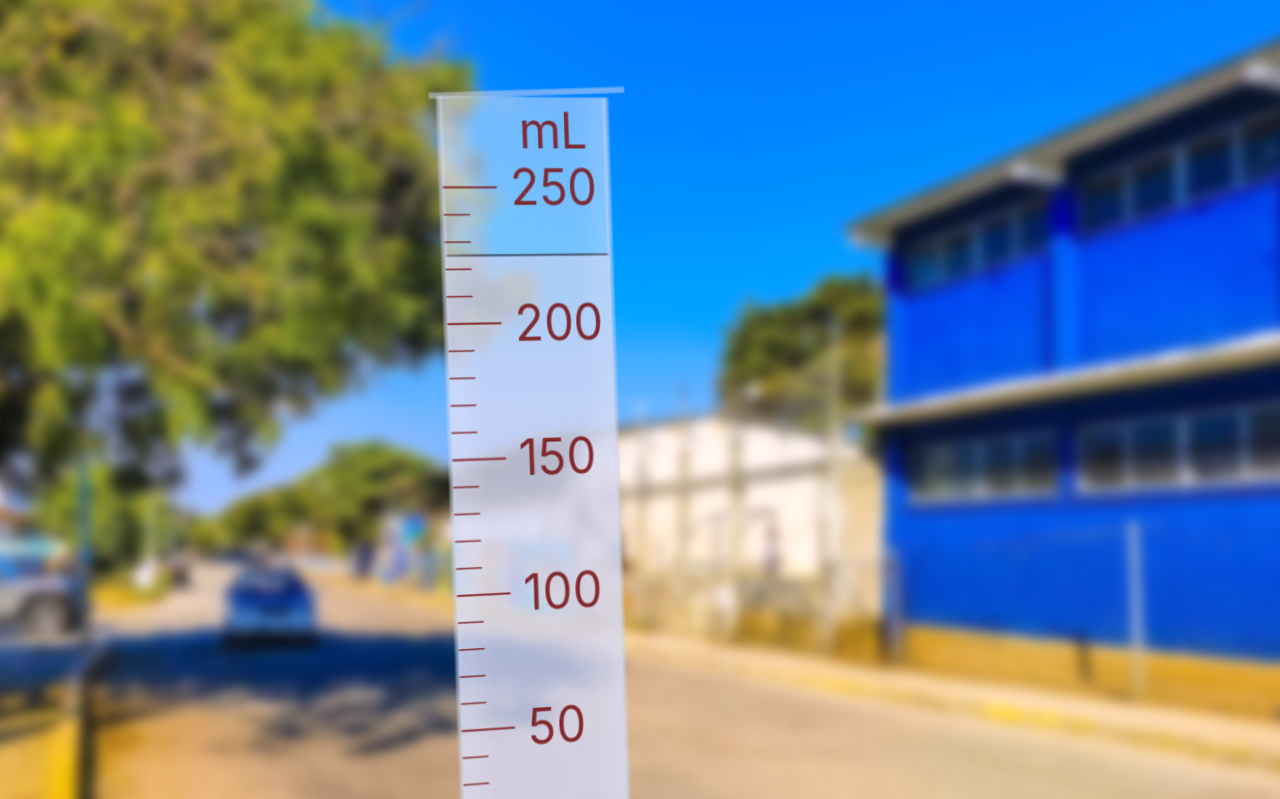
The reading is 225 (mL)
